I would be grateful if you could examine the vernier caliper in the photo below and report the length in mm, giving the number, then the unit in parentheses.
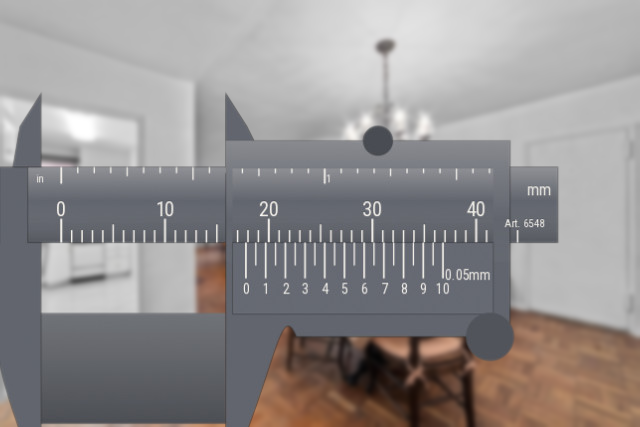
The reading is 17.8 (mm)
